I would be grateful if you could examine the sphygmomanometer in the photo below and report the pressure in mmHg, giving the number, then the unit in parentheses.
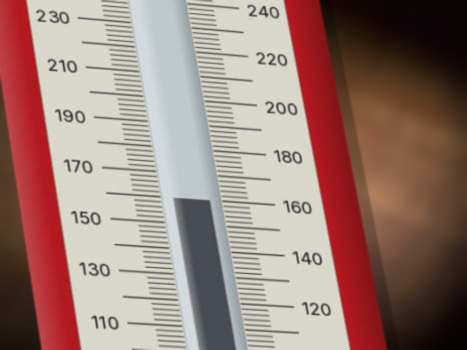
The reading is 160 (mmHg)
